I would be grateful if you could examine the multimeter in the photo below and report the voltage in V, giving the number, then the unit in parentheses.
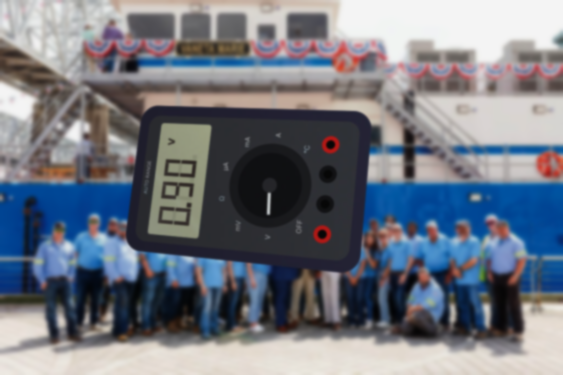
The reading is 0.90 (V)
